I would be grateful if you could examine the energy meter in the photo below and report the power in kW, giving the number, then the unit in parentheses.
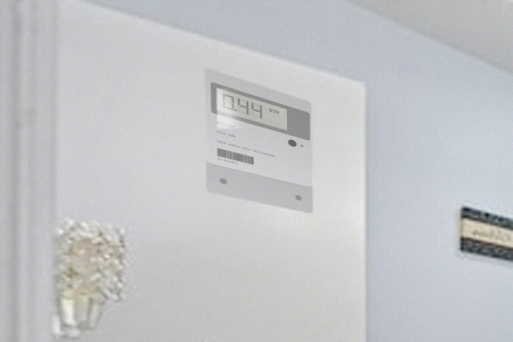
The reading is 0.44 (kW)
